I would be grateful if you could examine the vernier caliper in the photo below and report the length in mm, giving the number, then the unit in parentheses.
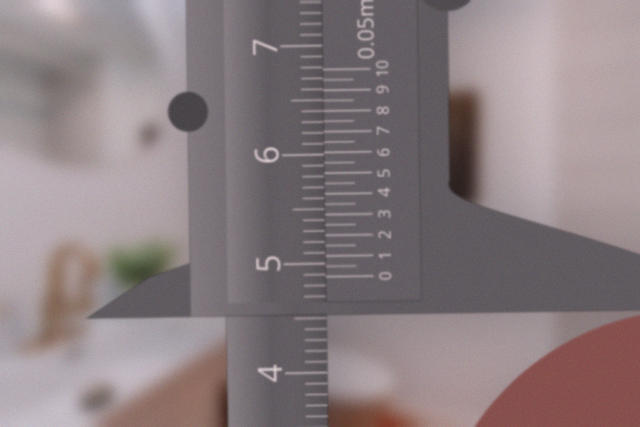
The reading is 48.8 (mm)
